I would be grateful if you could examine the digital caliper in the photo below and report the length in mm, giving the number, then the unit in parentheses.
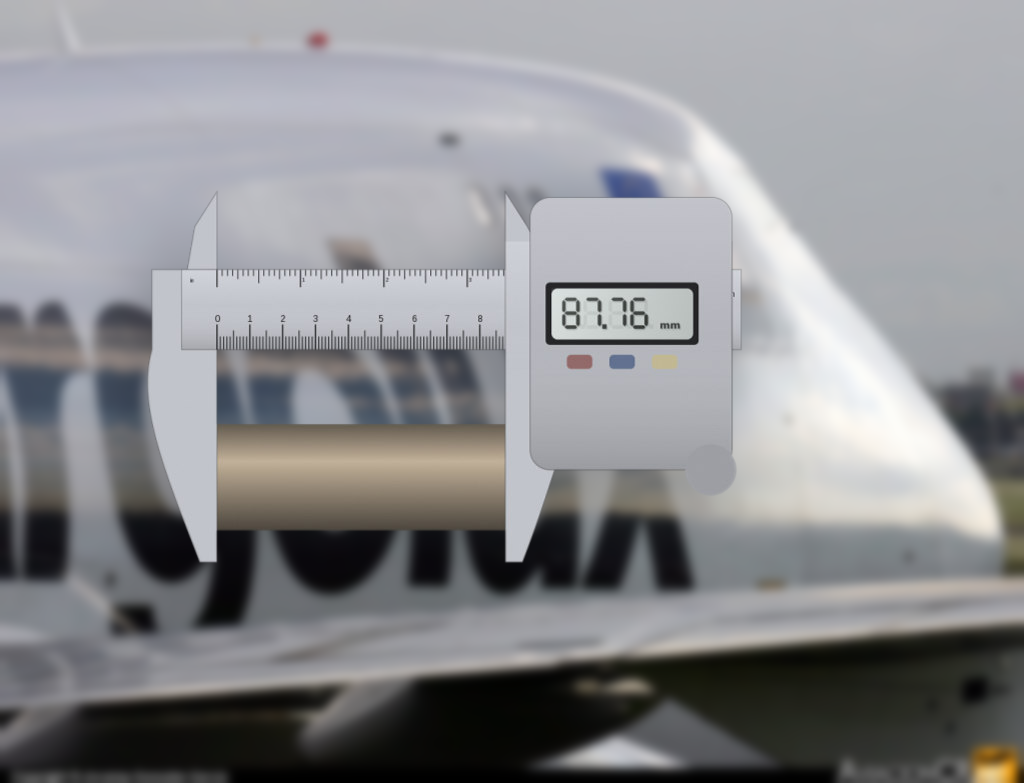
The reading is 87.76 (mm)
